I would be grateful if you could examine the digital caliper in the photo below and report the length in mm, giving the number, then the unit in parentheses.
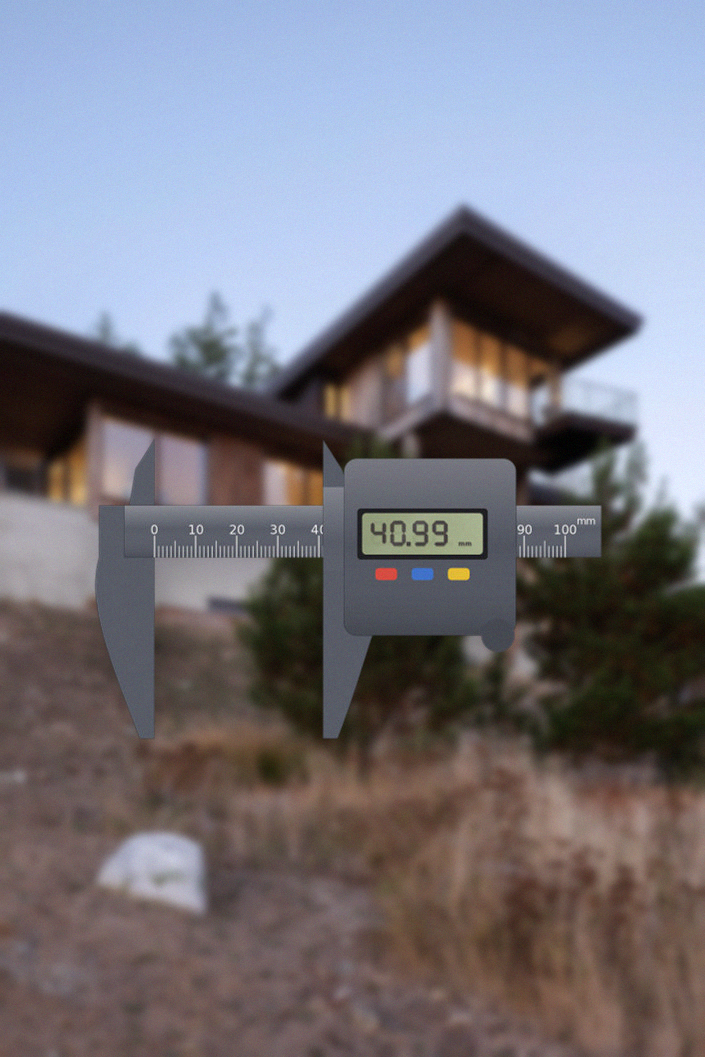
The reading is 40.99 (mm)
